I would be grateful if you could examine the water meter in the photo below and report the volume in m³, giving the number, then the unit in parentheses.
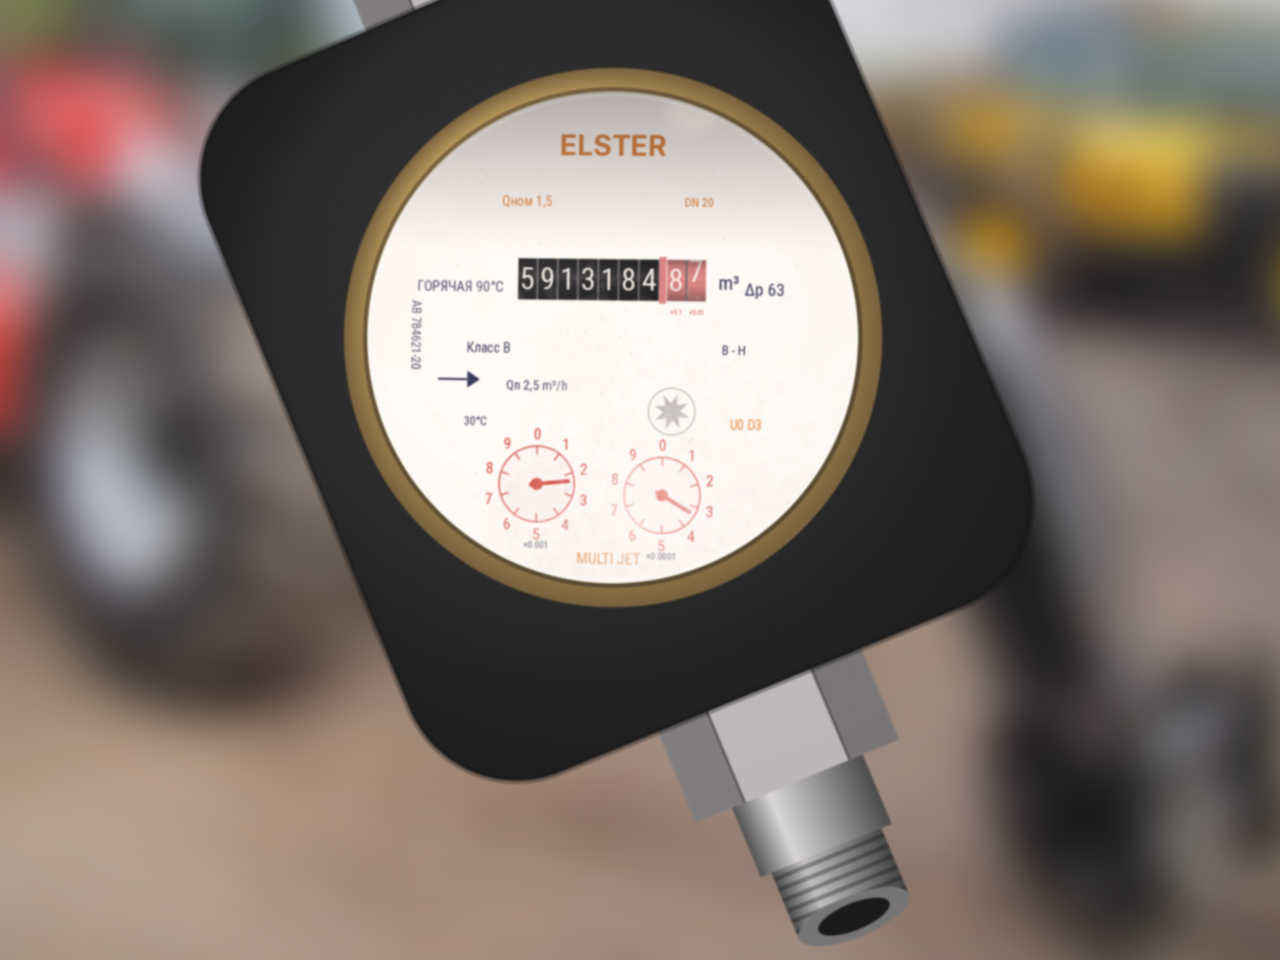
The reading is 5913184.8723 (m³)
